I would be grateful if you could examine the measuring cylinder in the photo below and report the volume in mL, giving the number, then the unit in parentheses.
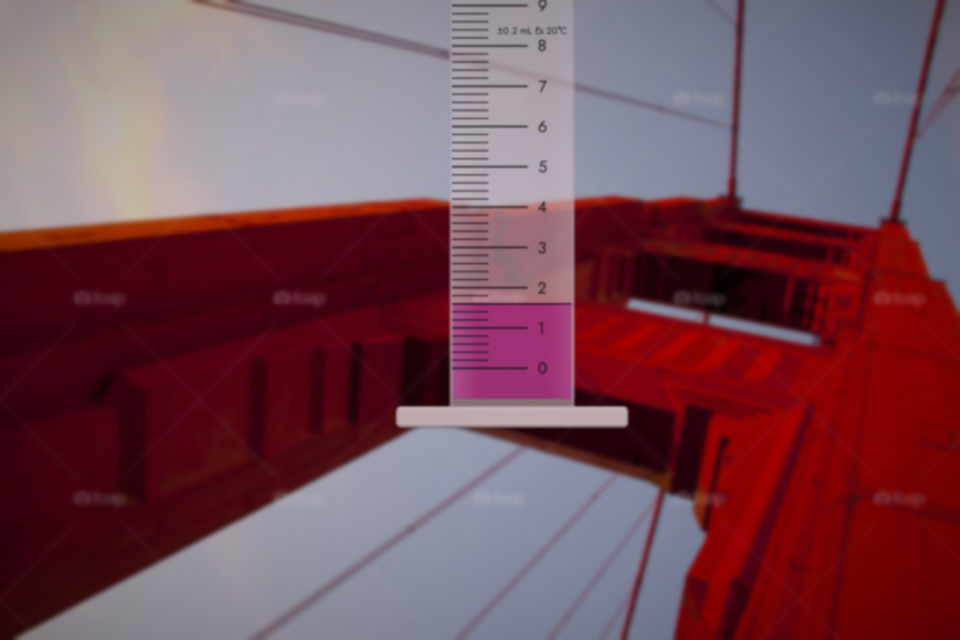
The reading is 1.6 (mL)
